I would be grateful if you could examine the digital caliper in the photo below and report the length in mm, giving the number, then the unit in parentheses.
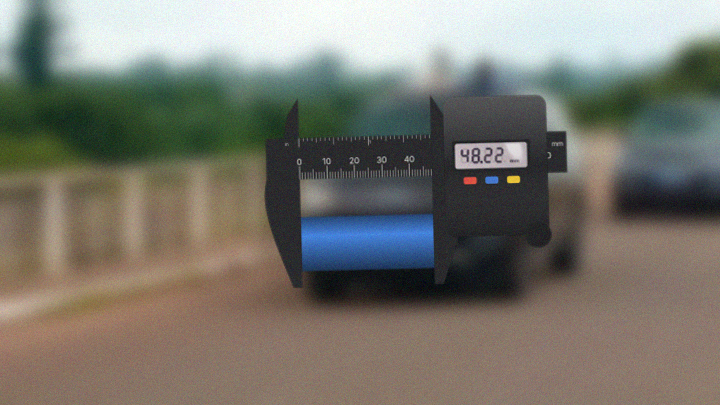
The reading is 48.22 (mm)
